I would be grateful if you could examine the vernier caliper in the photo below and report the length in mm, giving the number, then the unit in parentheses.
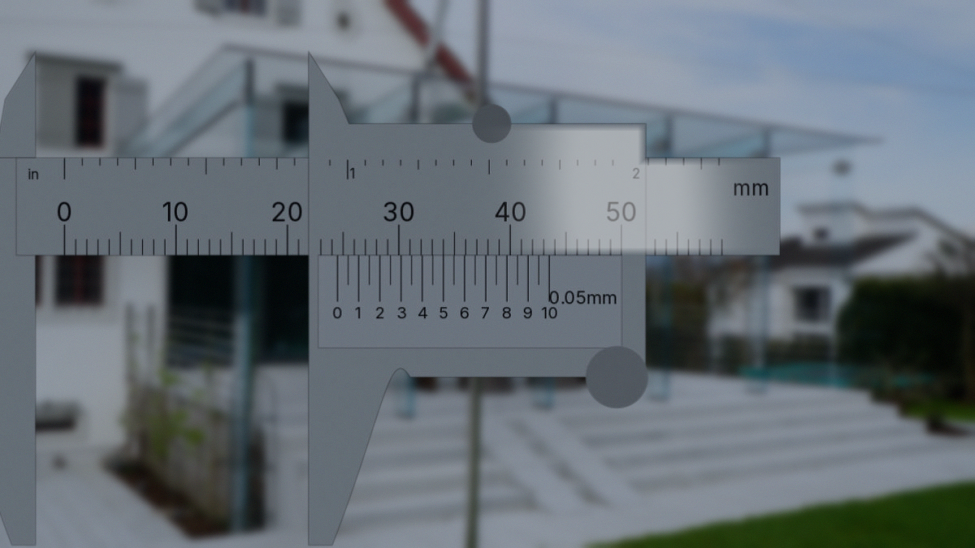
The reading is 24.5 (mm)
